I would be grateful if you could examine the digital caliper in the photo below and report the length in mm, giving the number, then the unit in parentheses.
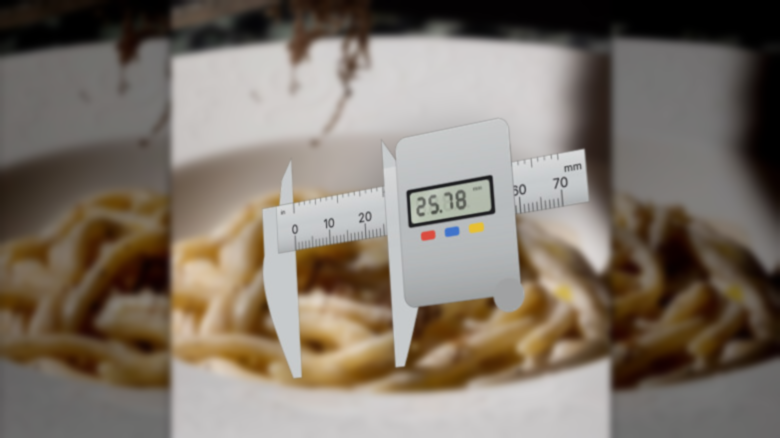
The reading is 25.78 (mm)
